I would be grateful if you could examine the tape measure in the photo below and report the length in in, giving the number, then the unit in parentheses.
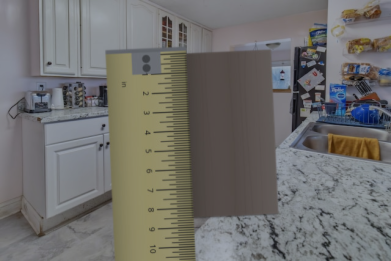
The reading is 8.5 (in)
